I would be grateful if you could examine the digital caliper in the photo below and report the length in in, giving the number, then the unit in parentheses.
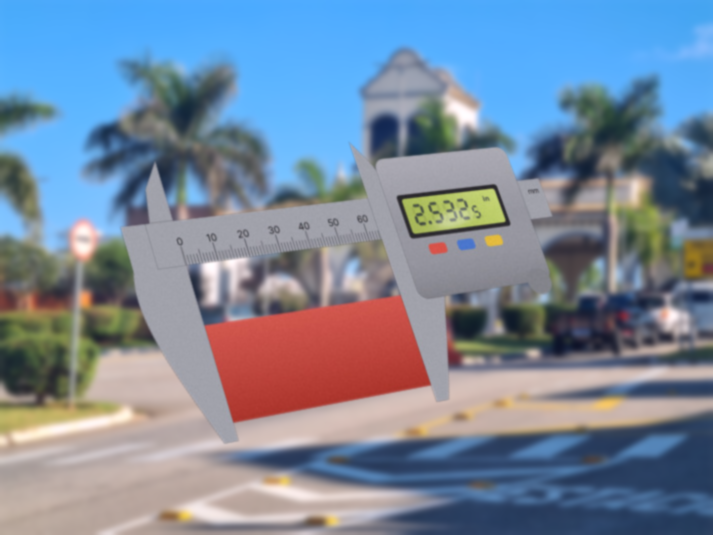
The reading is 2.5325 (in)
